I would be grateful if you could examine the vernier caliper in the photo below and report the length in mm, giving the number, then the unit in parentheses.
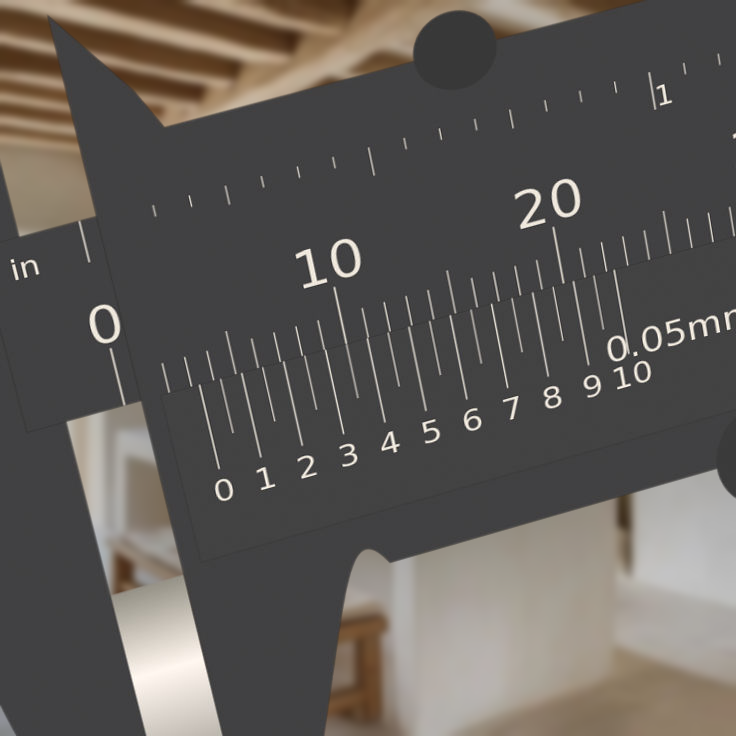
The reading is 3.35 (mm)
